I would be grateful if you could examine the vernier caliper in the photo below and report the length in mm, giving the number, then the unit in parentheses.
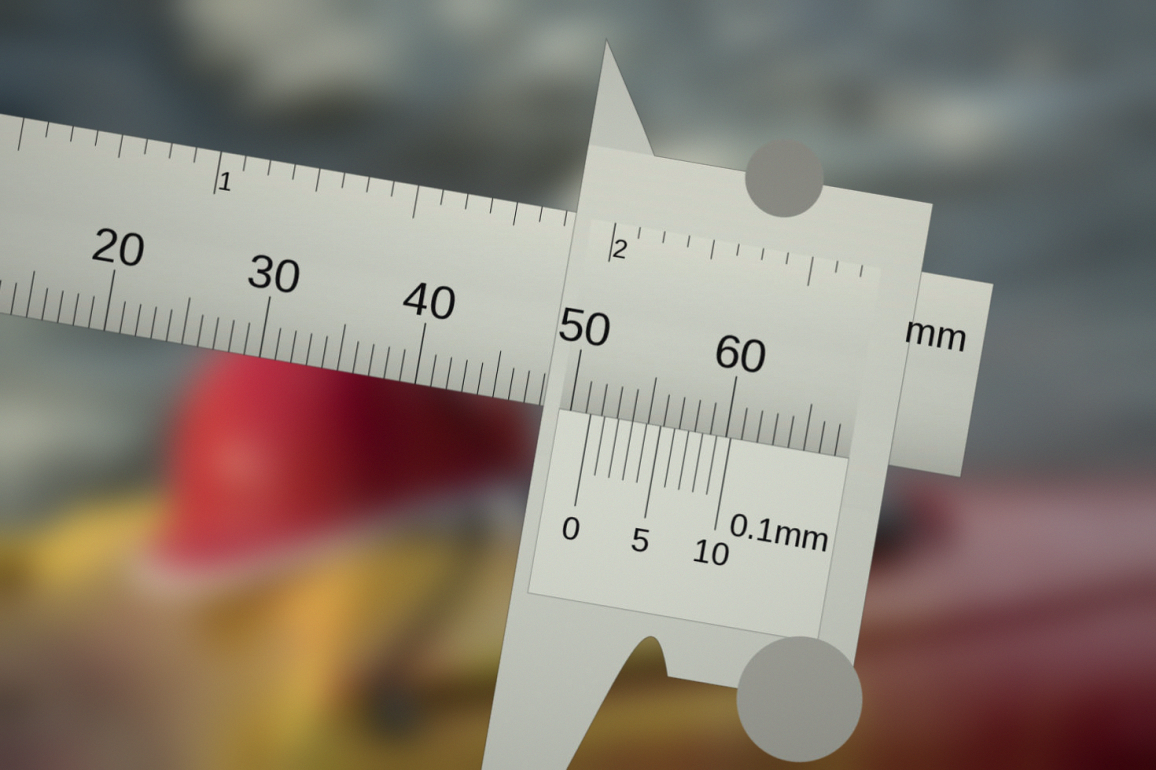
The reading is 51.3 (mm)
